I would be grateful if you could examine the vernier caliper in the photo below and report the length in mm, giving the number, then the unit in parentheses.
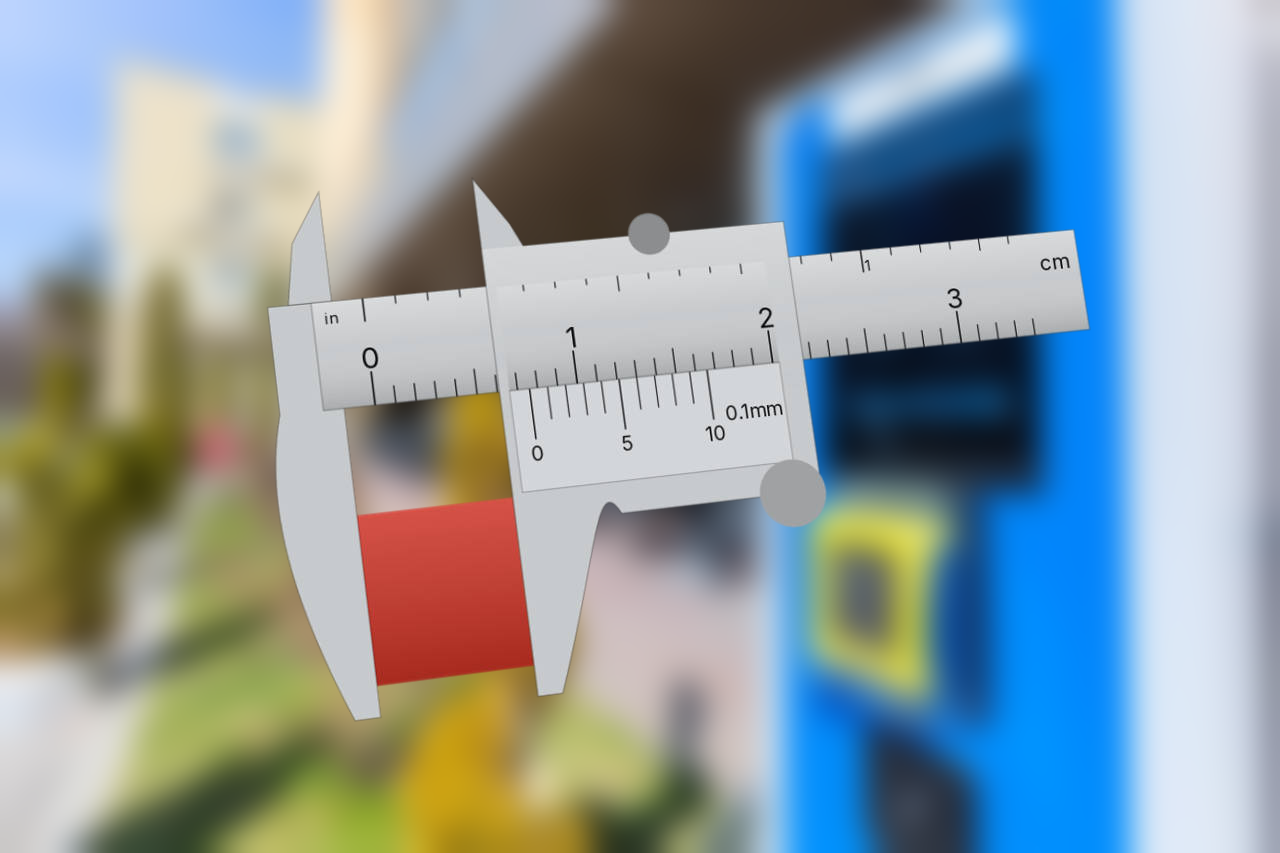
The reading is 7.6 (mm)
